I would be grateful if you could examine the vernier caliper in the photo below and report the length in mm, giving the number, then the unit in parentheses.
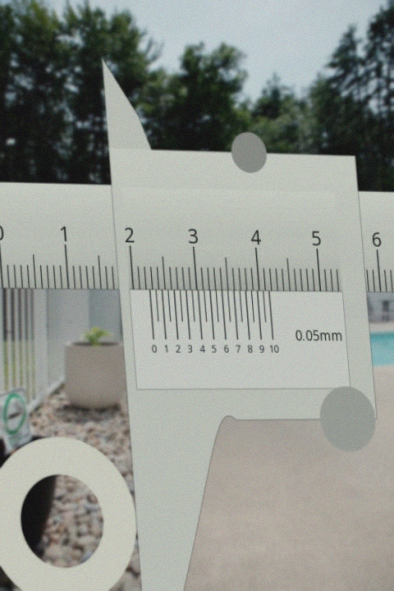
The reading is 22.6 (mm)
